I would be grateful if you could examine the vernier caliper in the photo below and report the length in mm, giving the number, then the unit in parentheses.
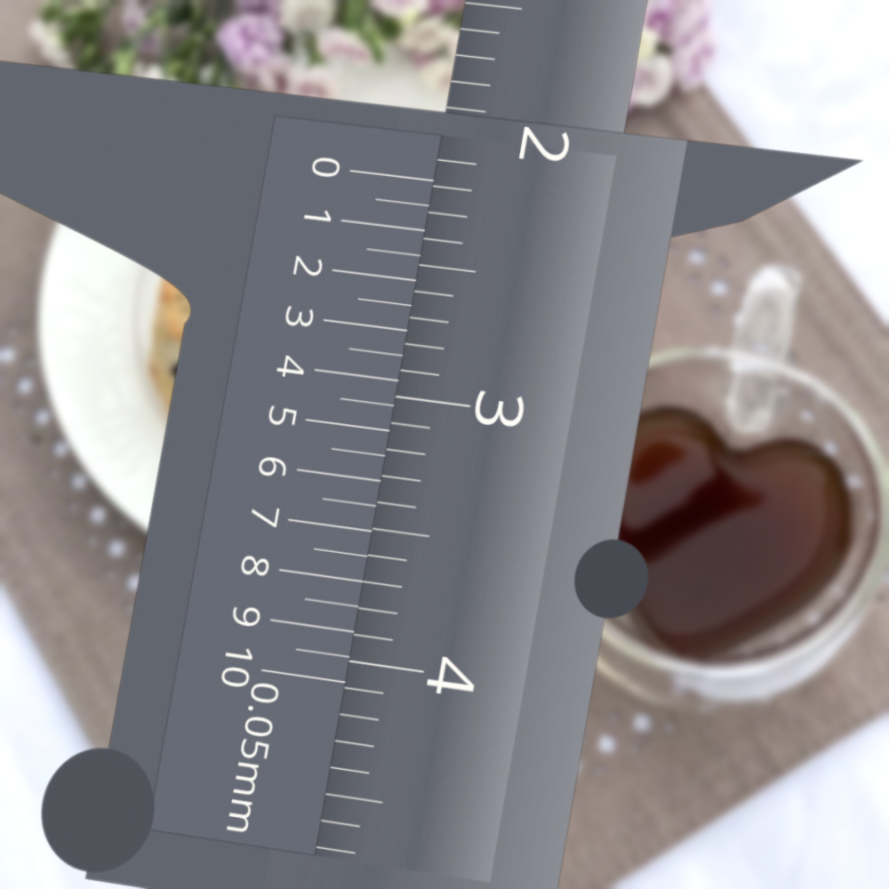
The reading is 21.80 (mm)
